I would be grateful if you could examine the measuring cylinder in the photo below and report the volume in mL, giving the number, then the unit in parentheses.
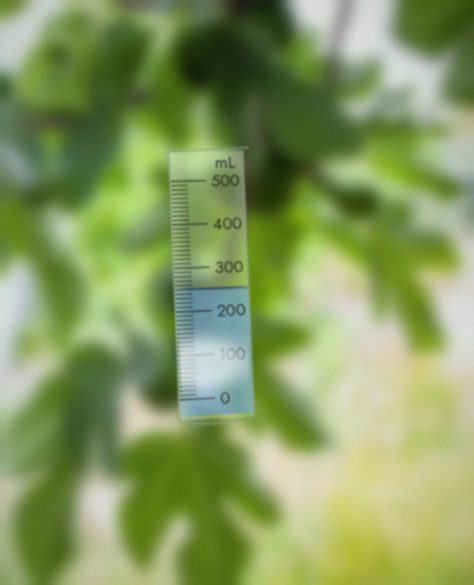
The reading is 250 (mL)
